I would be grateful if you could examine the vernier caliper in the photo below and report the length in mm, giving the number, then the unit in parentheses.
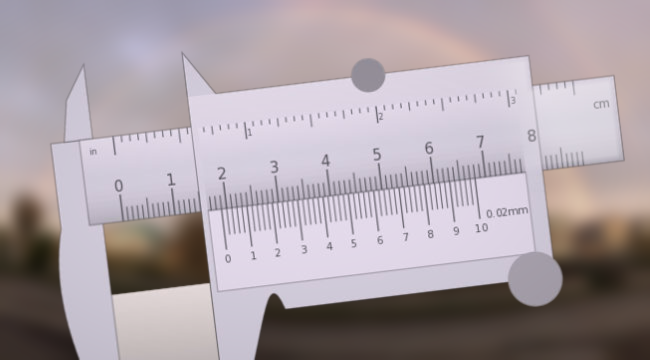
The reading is 19.0 (mm)
